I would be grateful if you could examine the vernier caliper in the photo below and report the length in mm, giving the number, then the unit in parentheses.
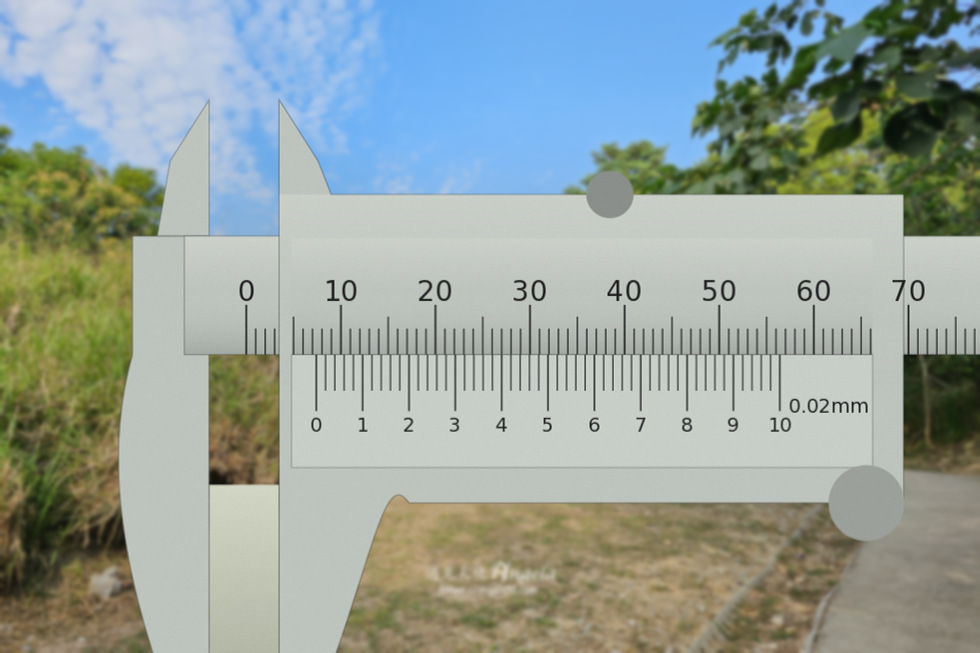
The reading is 7.4 (mm)
